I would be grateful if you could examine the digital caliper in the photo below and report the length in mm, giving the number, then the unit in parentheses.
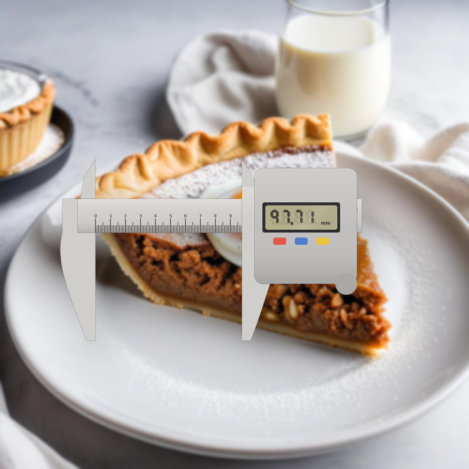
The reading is 97.71 (mm)
